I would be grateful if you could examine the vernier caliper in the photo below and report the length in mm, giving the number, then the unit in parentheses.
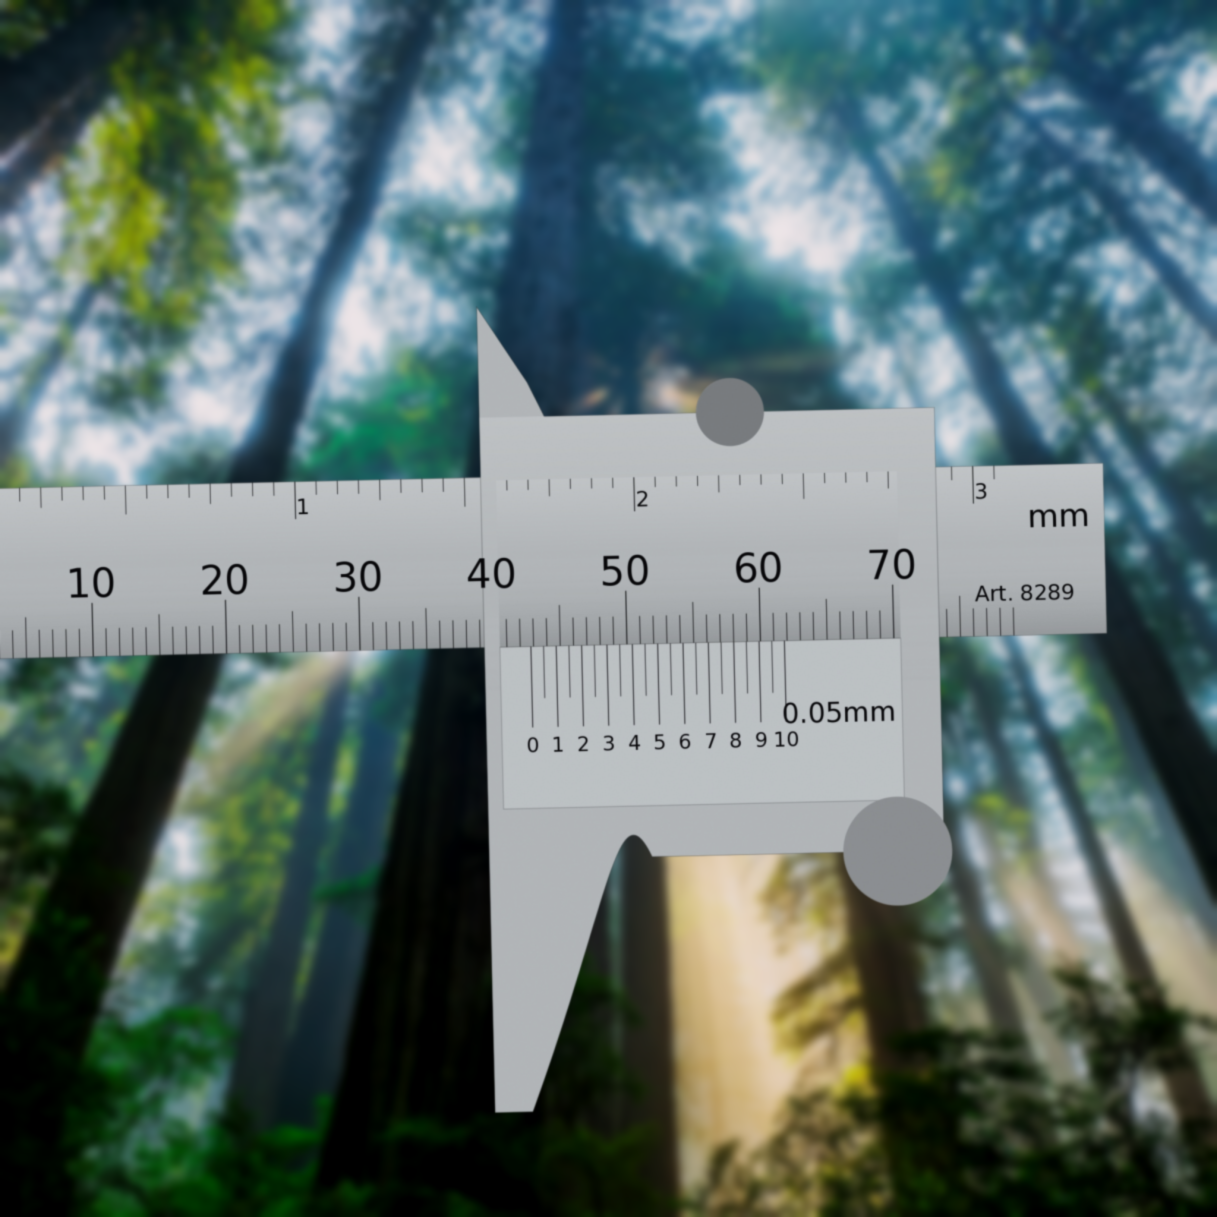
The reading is 42.8 (mm)
